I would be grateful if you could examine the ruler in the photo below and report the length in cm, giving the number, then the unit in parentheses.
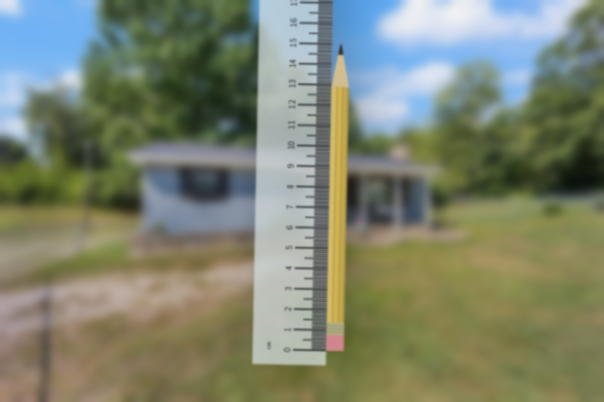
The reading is 15 (cm)
